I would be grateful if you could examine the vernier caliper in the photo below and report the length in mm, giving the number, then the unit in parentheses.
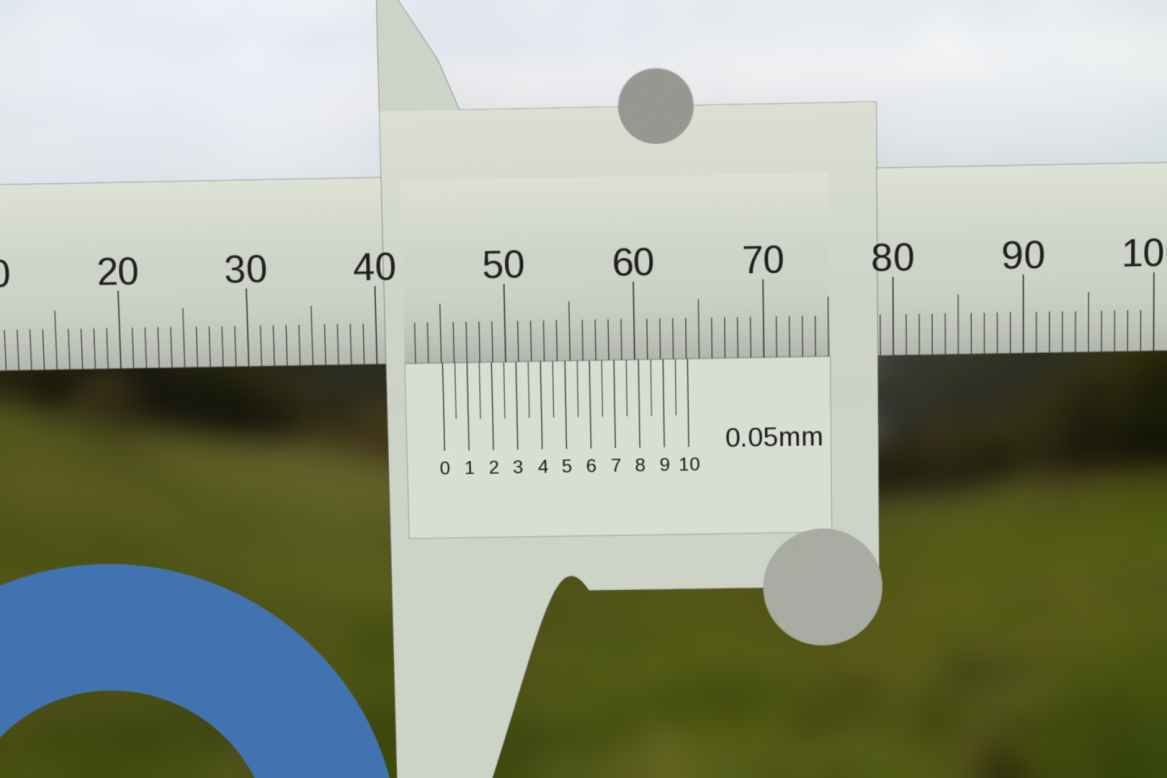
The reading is 45.1 (mm)
